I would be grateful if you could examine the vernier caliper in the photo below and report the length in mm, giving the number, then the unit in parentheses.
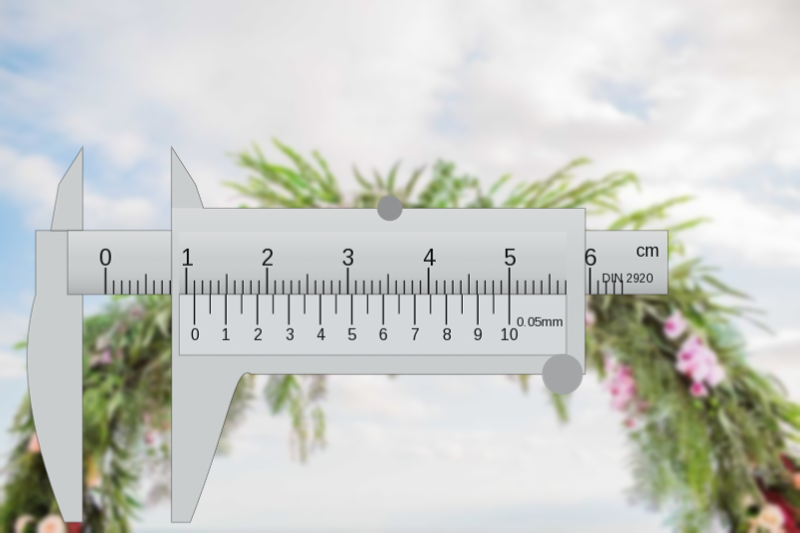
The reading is 11.0 (mm)
